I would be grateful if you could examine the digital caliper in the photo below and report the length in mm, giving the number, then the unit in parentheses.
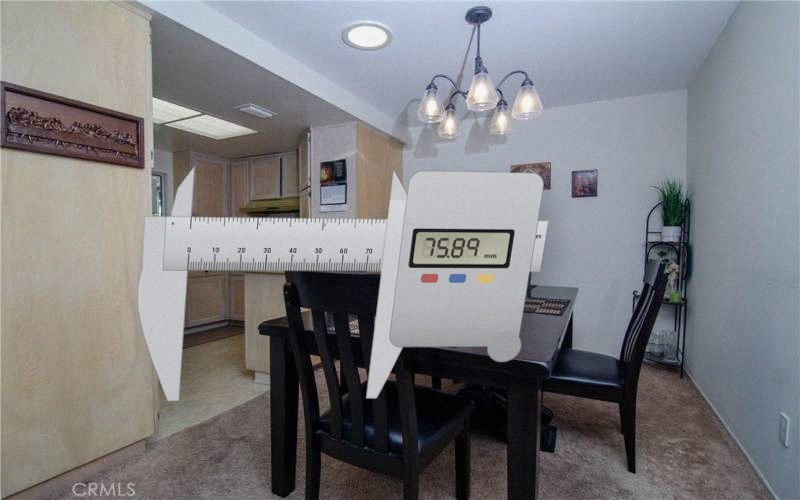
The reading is 75.89 (mm)
